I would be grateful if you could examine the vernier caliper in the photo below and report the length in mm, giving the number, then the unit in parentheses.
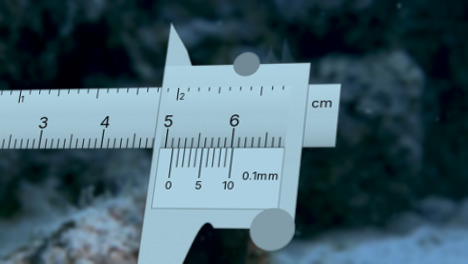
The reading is 51.2 (mm)
